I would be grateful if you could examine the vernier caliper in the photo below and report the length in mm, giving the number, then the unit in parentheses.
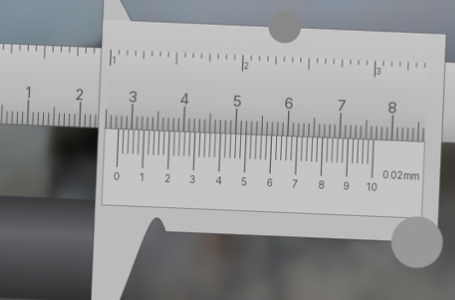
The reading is 27.5 (mm)
